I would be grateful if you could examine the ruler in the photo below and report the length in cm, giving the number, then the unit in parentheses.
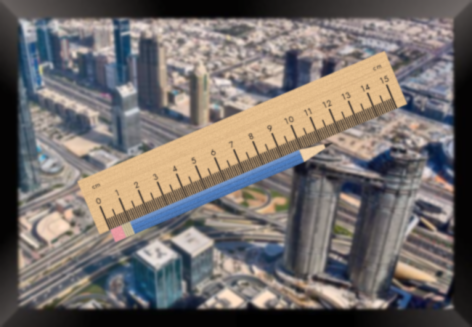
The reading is 11.5 (cm)
